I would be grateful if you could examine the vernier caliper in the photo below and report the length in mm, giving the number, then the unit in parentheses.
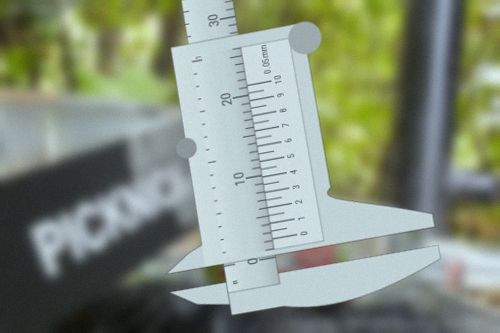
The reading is 2.2 (mm)
